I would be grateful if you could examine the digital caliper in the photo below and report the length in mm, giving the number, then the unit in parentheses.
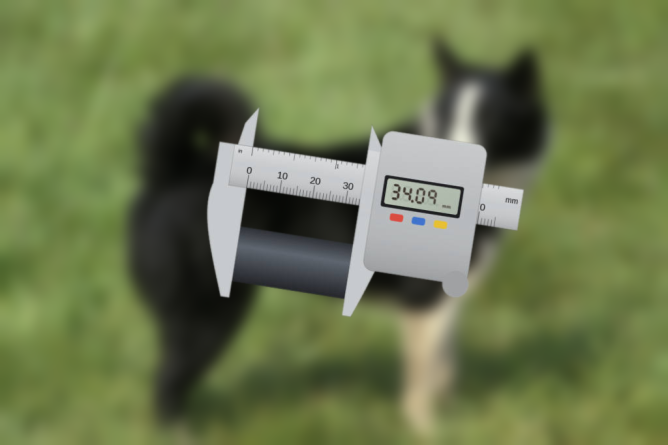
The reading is 34.09 (mm)
